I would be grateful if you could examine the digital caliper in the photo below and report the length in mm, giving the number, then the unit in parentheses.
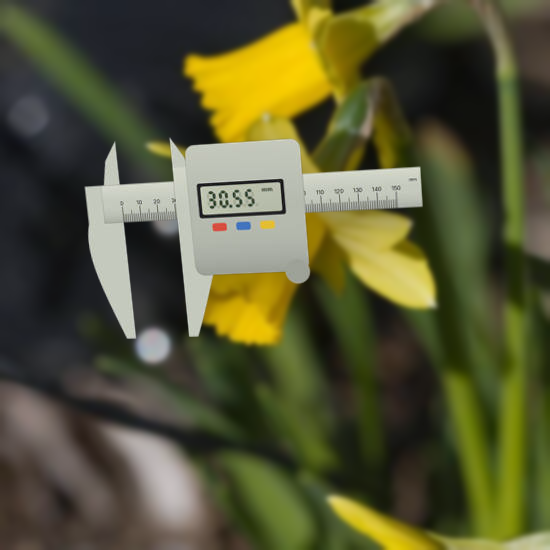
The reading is 30.55 (mm)
